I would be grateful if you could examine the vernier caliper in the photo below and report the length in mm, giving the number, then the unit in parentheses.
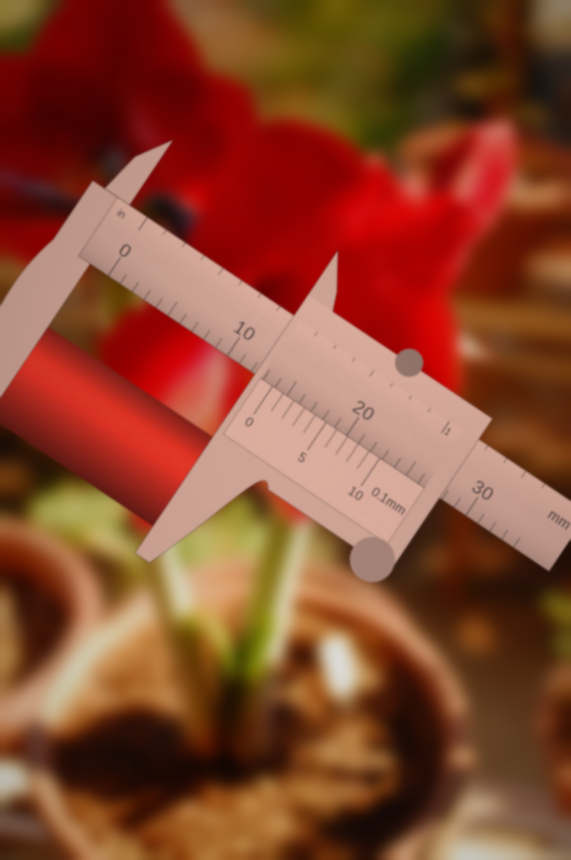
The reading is 13.8 (mm)
